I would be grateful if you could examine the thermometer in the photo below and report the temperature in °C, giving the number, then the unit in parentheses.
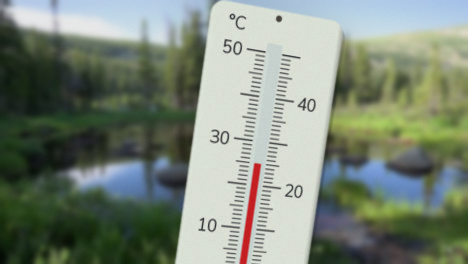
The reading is 25 (°C)
